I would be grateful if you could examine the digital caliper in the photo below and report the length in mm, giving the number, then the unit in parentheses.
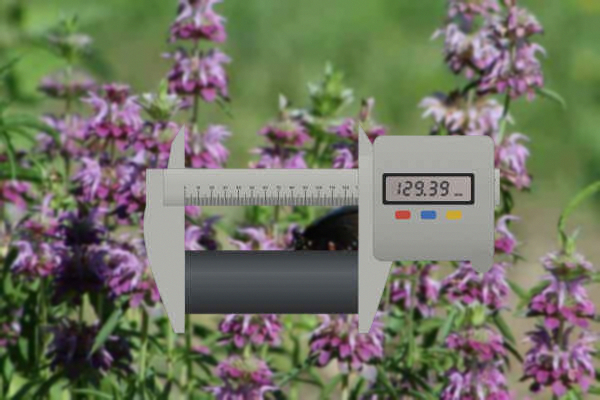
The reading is 129.39 (mm)
